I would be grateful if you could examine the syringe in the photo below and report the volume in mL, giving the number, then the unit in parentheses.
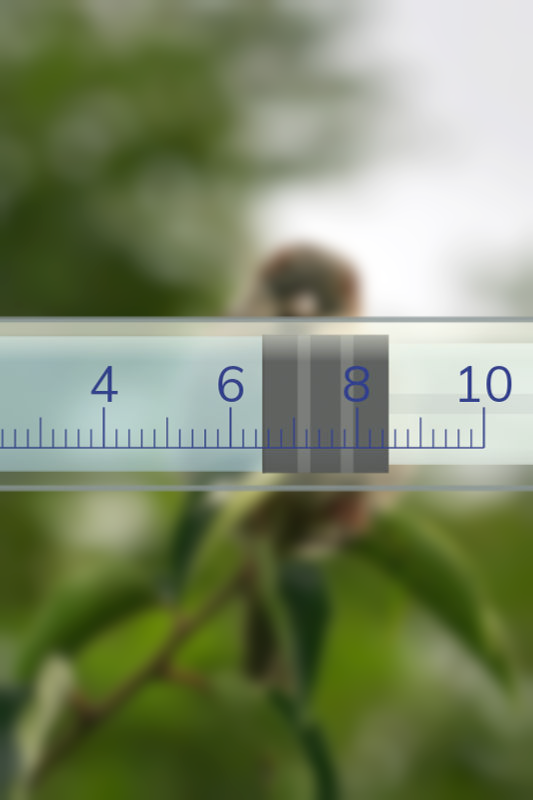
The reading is 6.5 (mL)
